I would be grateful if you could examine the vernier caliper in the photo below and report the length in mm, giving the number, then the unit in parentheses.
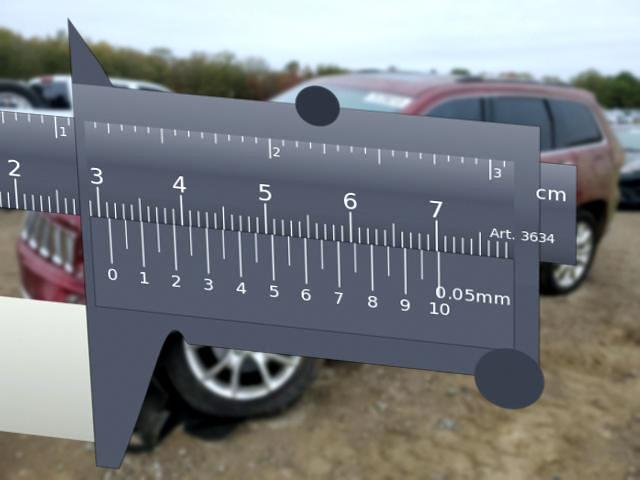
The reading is 31.2 (mm)
